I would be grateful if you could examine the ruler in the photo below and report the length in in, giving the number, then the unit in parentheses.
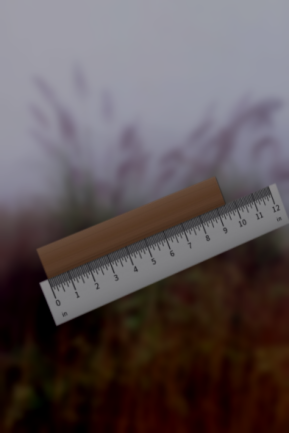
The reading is 9.5 (in)
